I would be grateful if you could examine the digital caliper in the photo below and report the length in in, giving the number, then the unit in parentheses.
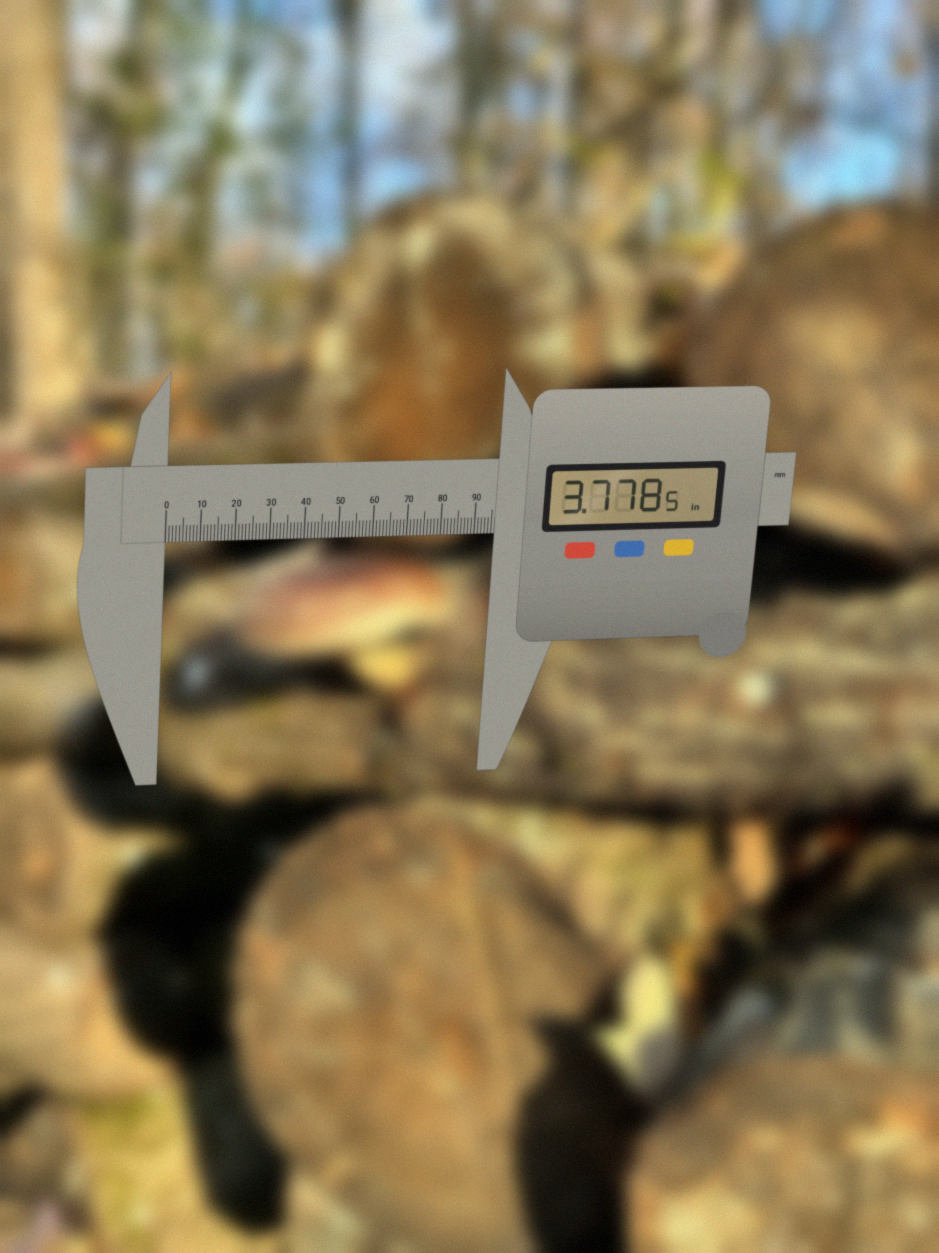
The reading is 3.7785 (in)
